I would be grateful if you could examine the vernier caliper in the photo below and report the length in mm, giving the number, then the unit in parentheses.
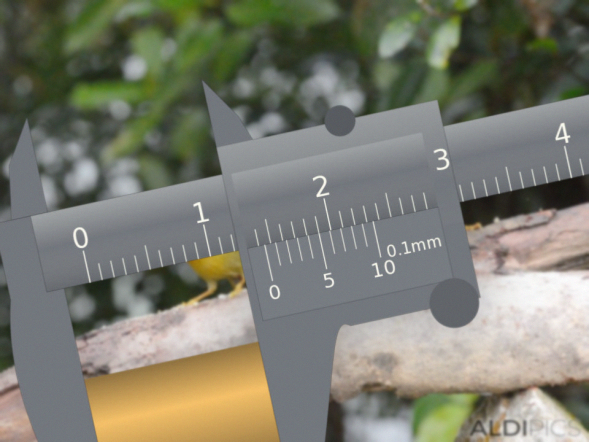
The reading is 14.5 (mm)
